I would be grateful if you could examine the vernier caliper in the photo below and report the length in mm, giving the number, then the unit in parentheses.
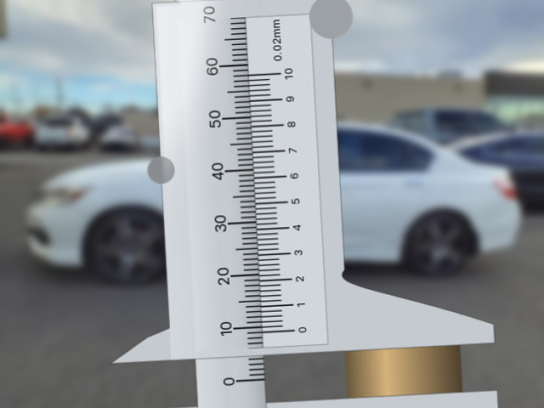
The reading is 9.0 (mm)
